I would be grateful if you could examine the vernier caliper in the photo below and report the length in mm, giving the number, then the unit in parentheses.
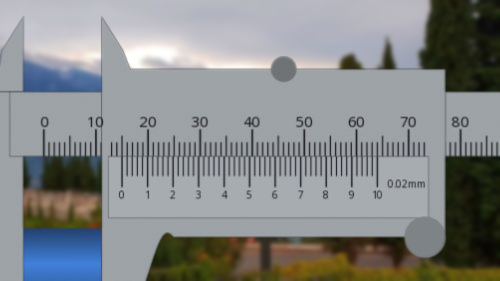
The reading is 15.0 (mm)
